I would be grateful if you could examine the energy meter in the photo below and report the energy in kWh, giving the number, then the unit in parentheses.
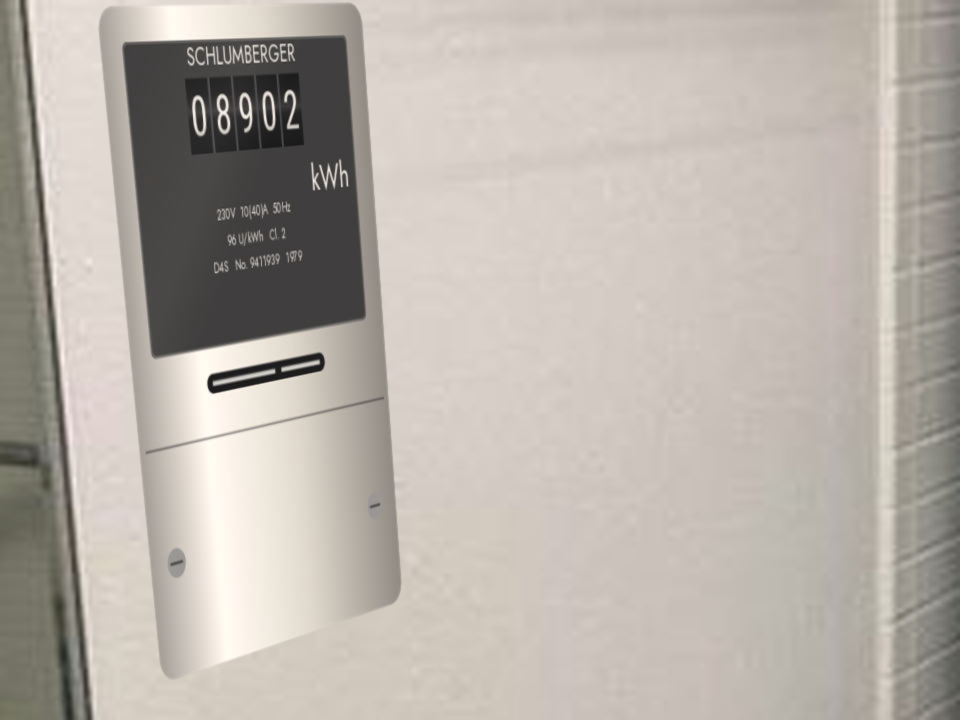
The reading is 8902 (kWh)
